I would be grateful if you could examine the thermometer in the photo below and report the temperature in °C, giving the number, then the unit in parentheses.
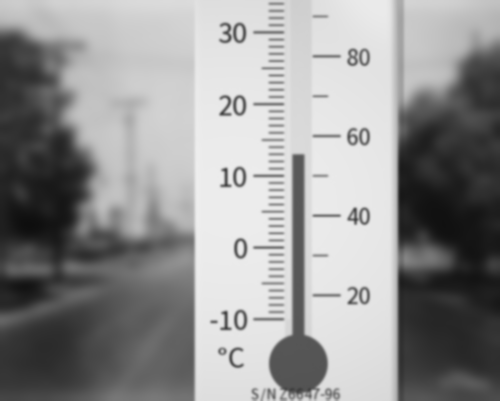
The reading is 13 (°C)
